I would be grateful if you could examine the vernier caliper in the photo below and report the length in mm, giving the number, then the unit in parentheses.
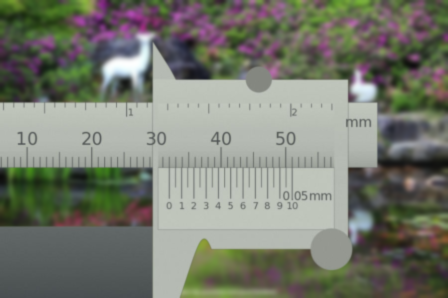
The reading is 32.0 (mm)
